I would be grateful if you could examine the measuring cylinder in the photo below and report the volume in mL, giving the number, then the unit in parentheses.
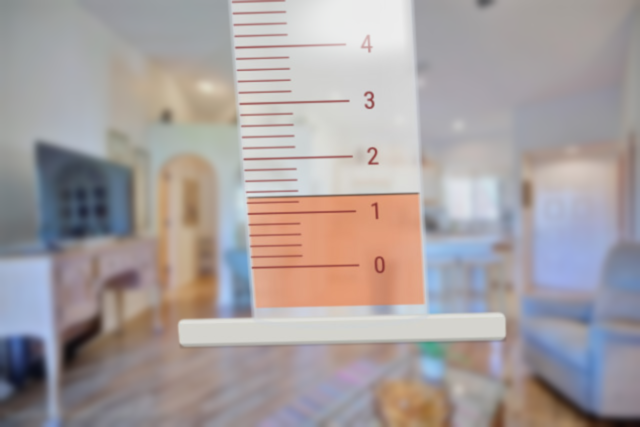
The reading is 1.3 (mL)
